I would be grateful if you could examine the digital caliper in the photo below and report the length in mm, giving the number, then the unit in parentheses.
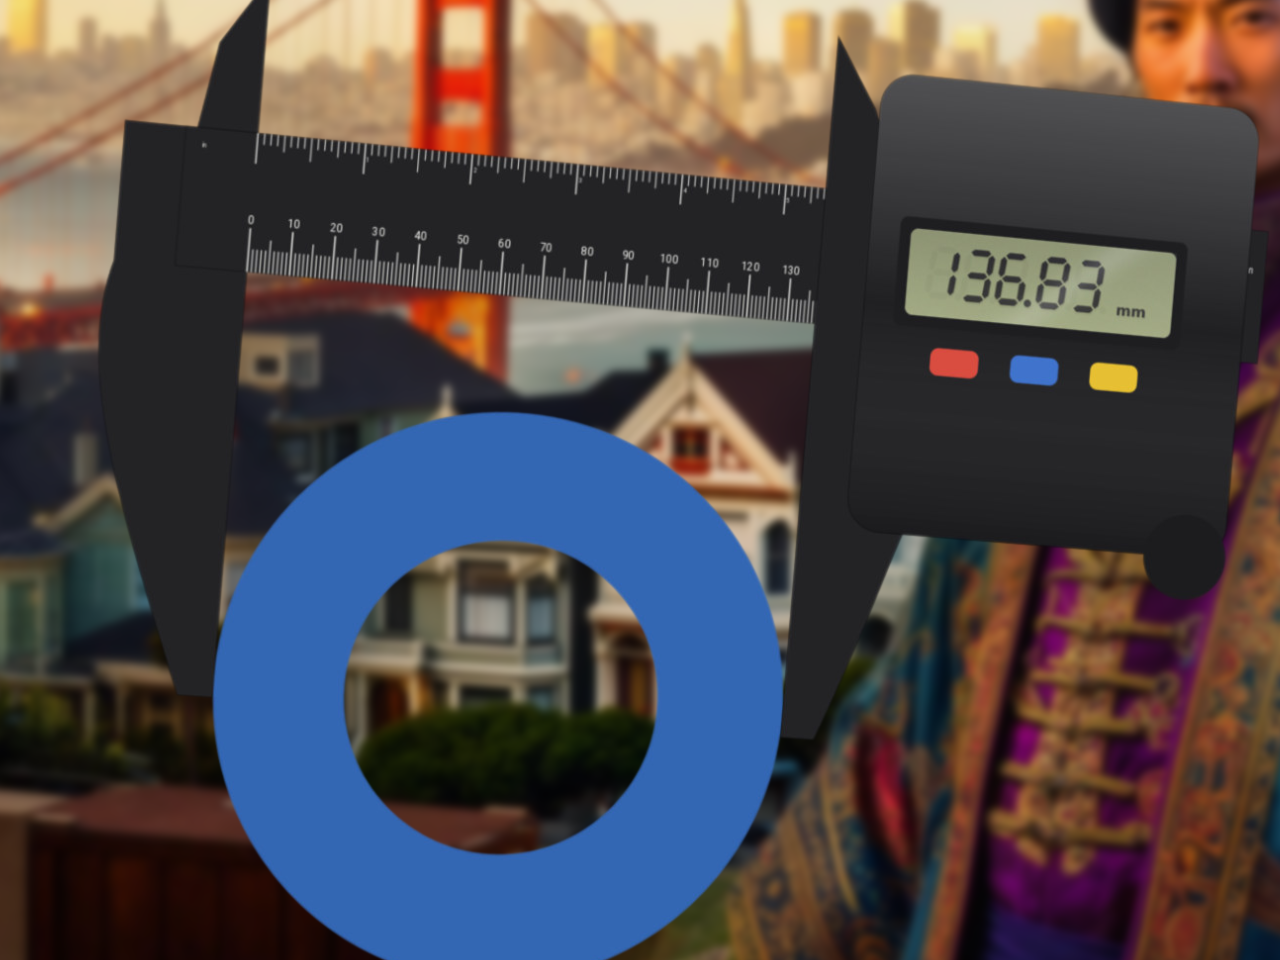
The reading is 136.83 (mm)
